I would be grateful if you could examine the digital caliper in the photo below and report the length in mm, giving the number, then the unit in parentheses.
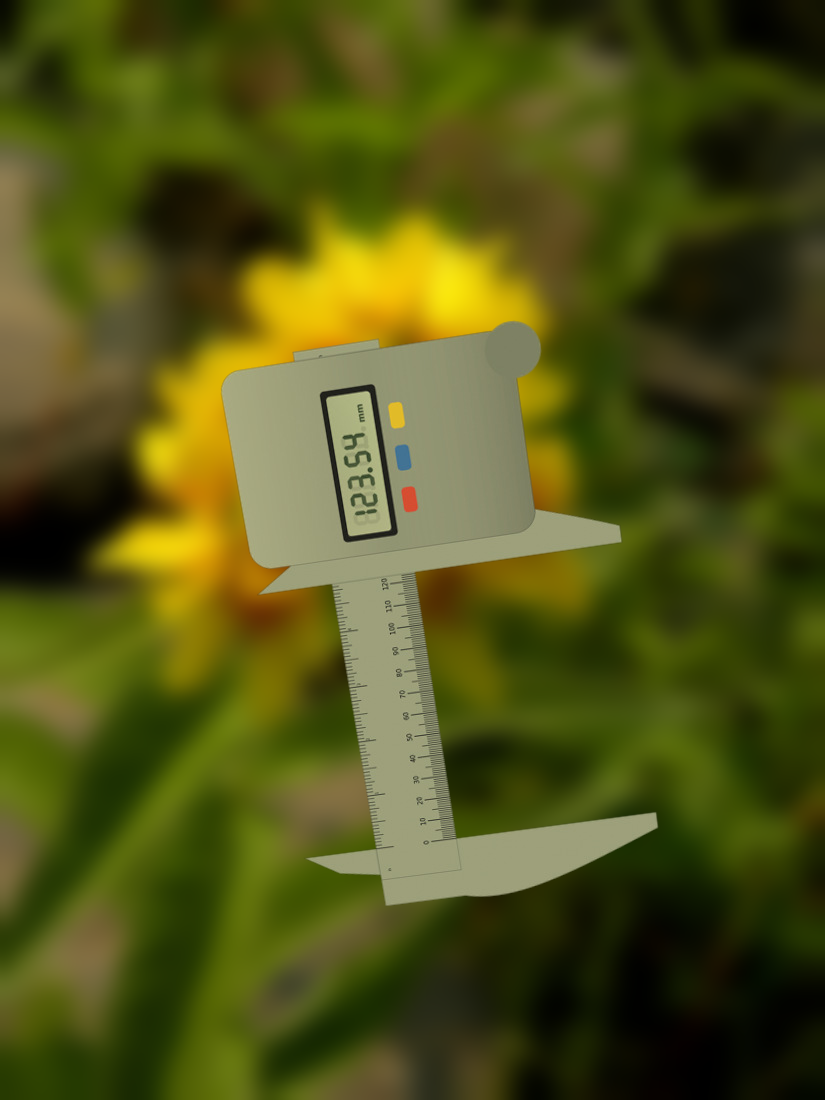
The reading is 123.54 (mm)
